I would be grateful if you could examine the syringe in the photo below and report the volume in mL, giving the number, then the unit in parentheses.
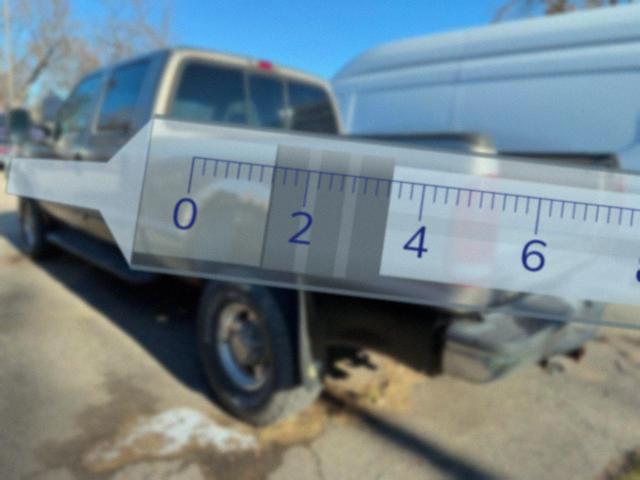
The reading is 1.4 (mL)
